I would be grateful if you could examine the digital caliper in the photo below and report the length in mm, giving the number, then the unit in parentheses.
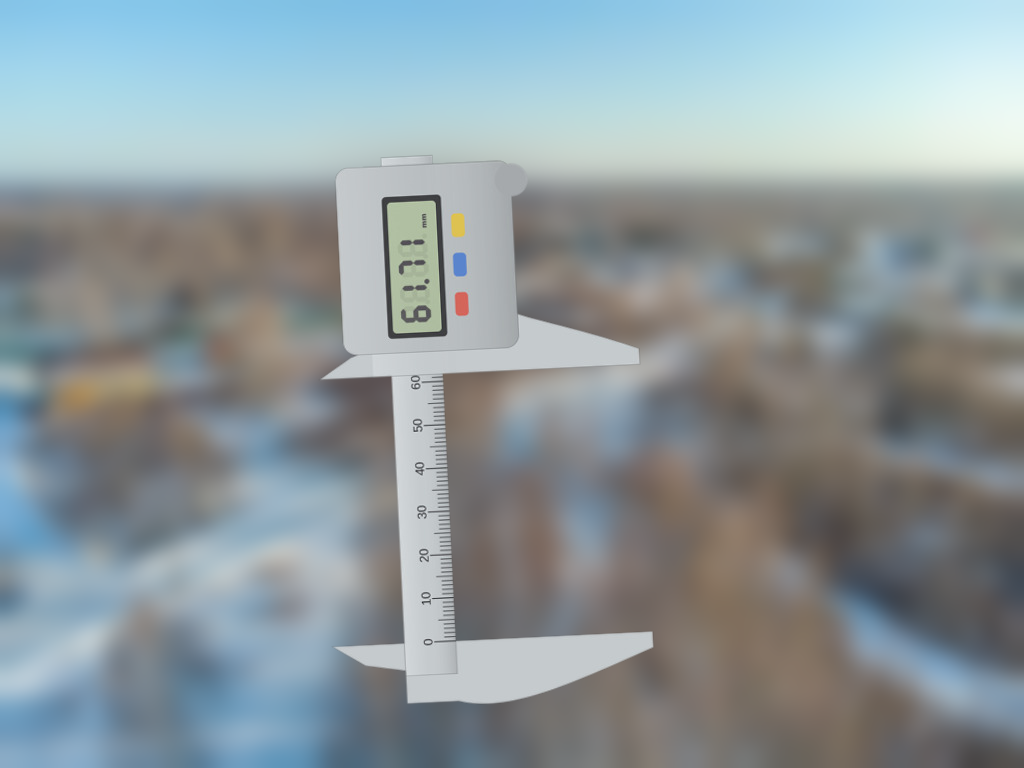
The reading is 61.71 (mm)
